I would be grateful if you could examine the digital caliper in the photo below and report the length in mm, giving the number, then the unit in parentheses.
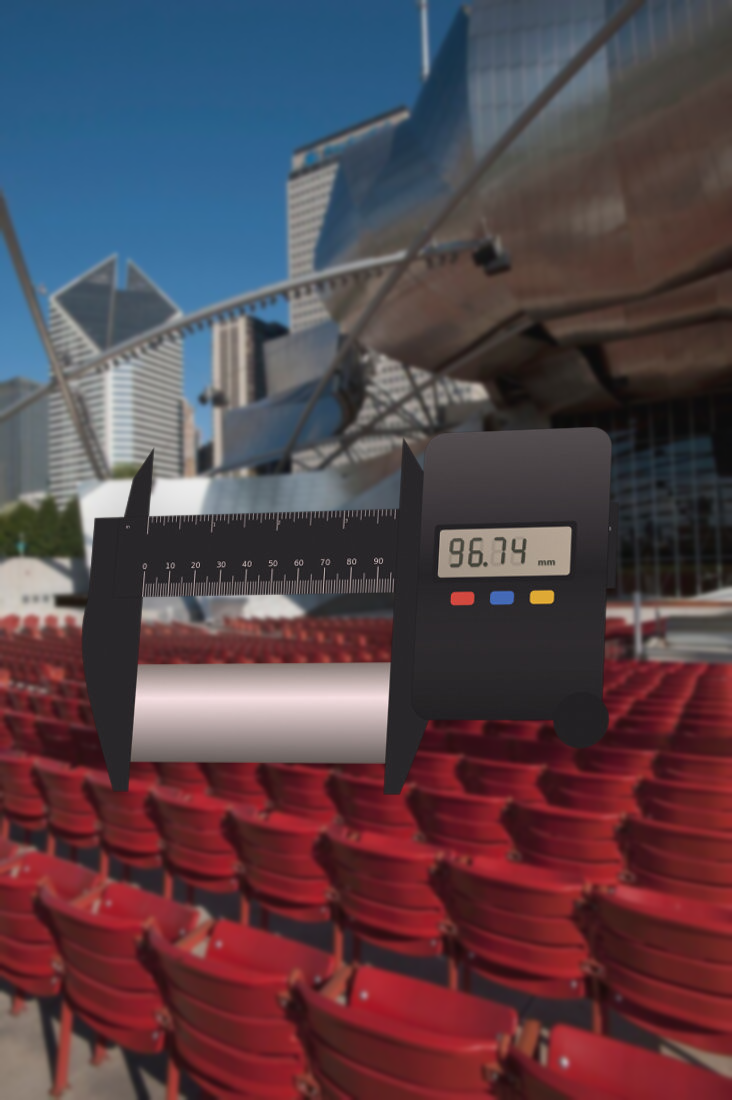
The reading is 96.74 (mm)
